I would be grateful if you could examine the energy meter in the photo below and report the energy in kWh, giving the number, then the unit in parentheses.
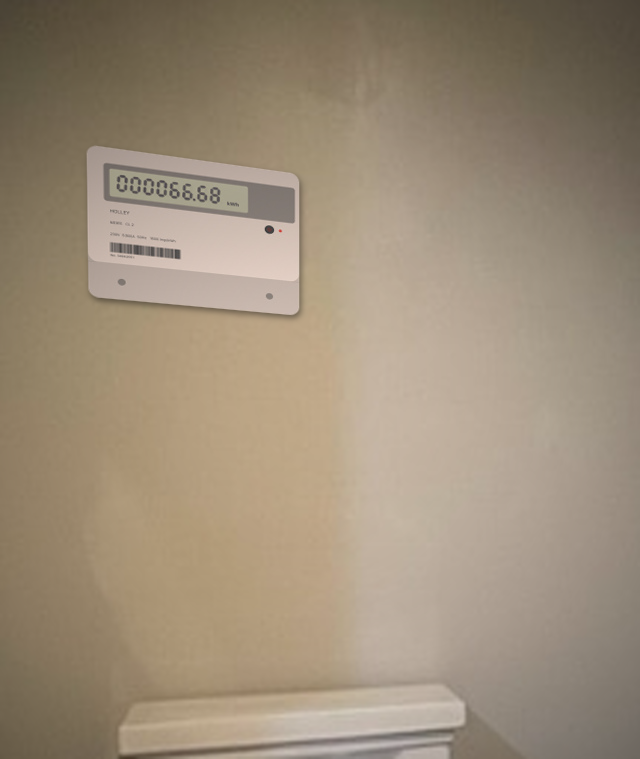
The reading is 66.68 (kWh)
